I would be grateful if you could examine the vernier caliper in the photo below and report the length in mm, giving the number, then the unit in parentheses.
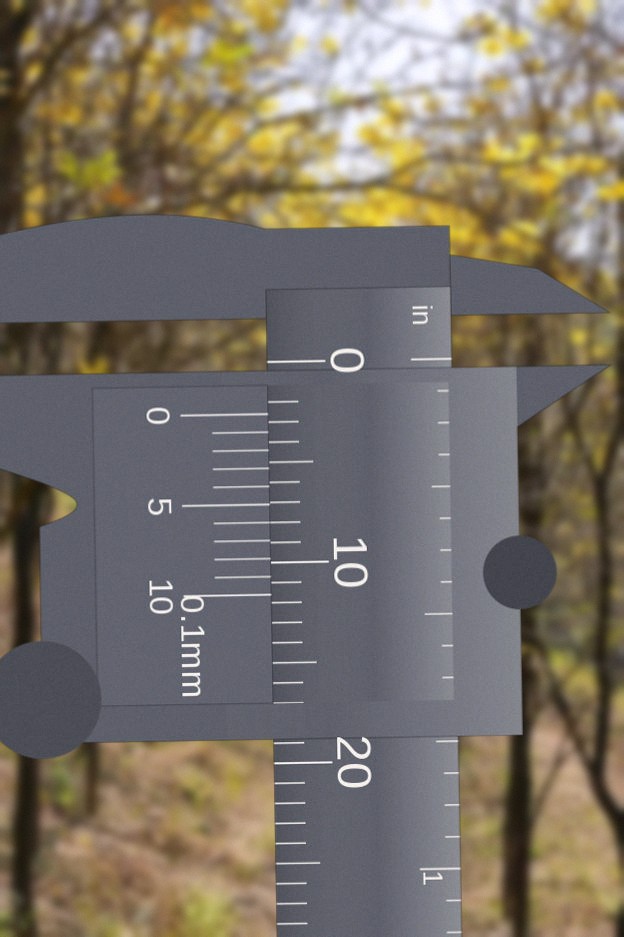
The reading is 2.6 (mm)
